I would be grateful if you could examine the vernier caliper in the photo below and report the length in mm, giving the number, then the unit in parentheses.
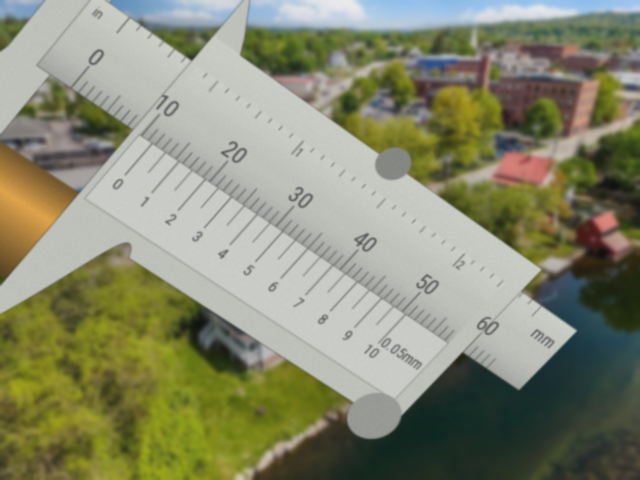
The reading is 11.6 (mm)
